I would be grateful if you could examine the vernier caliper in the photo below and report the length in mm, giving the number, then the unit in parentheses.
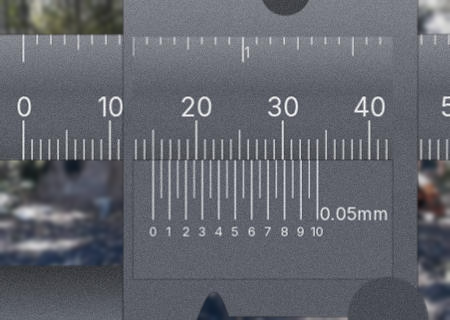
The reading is 15.0 (mm)
